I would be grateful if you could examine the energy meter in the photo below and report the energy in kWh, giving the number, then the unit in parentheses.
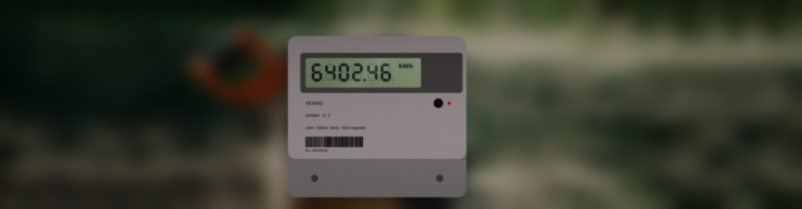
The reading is 6402.46 (kWh)
